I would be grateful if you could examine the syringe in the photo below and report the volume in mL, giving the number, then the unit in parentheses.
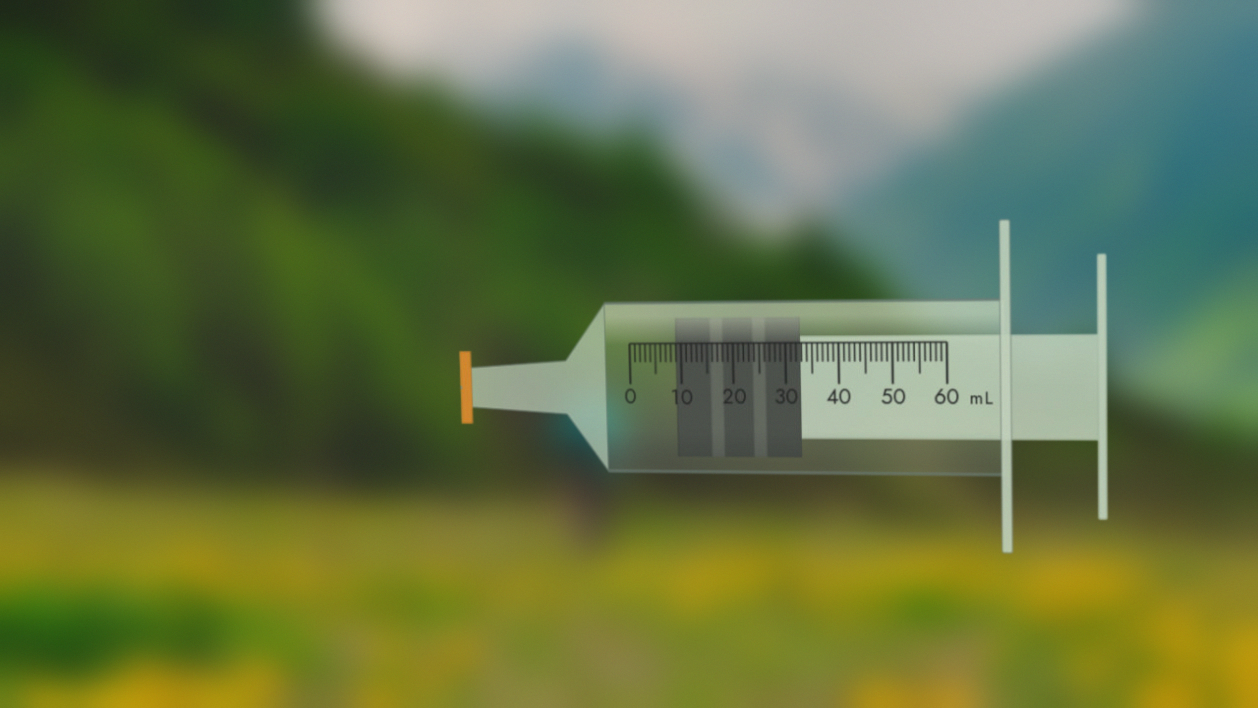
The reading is 9 (mL)
